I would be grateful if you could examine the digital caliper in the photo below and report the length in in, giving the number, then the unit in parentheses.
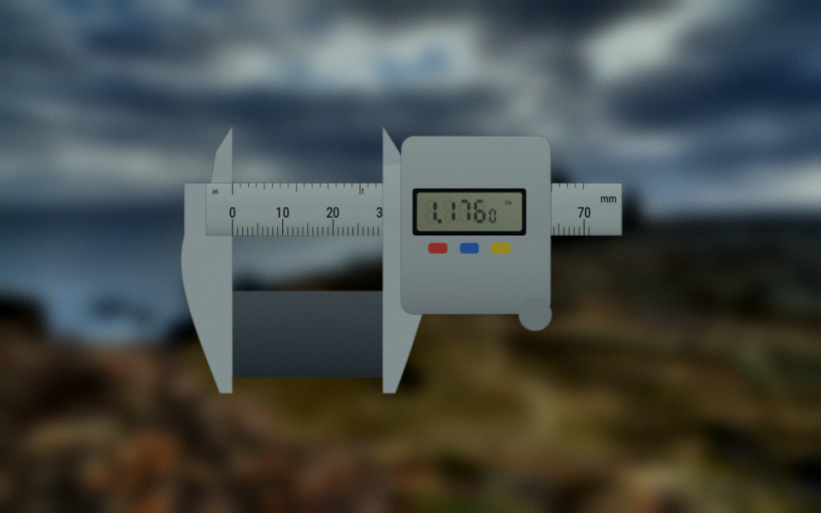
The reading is 1.1760 (in)
